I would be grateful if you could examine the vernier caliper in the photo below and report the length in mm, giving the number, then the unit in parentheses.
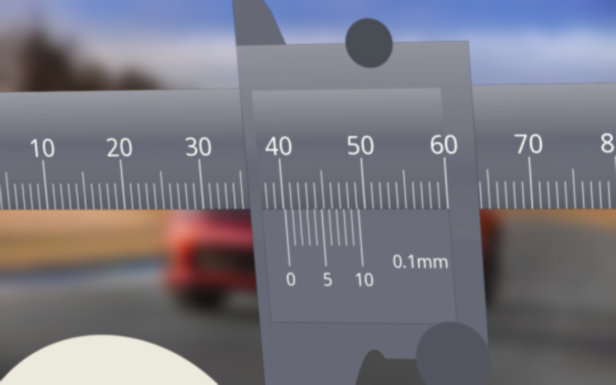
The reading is 40.2 (mm)
